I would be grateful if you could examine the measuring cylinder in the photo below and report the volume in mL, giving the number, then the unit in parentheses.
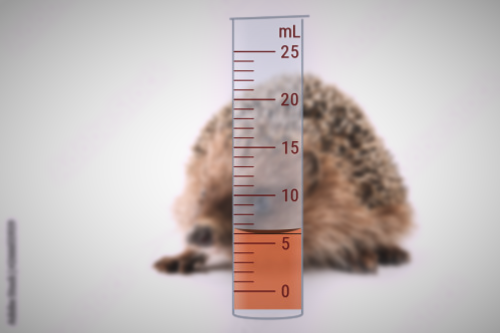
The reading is 6 (mL)
